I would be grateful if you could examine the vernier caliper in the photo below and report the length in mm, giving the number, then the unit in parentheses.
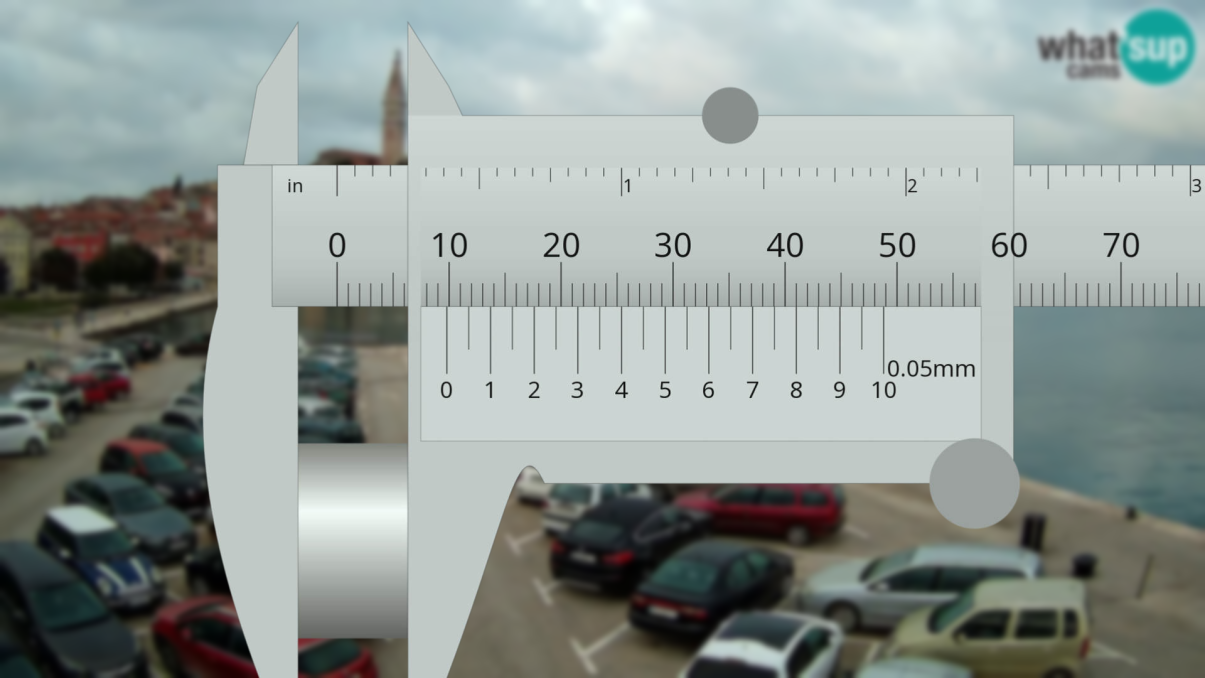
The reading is 9.8 (mm)
